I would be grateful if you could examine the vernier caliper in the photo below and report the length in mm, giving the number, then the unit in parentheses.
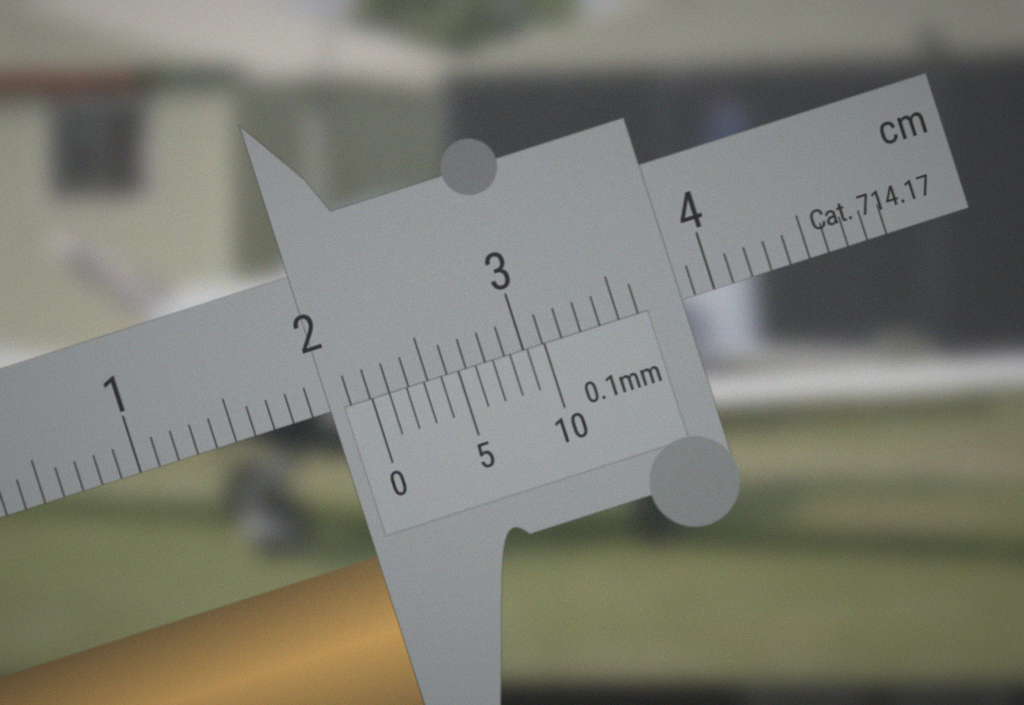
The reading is 22.1 (mm)
